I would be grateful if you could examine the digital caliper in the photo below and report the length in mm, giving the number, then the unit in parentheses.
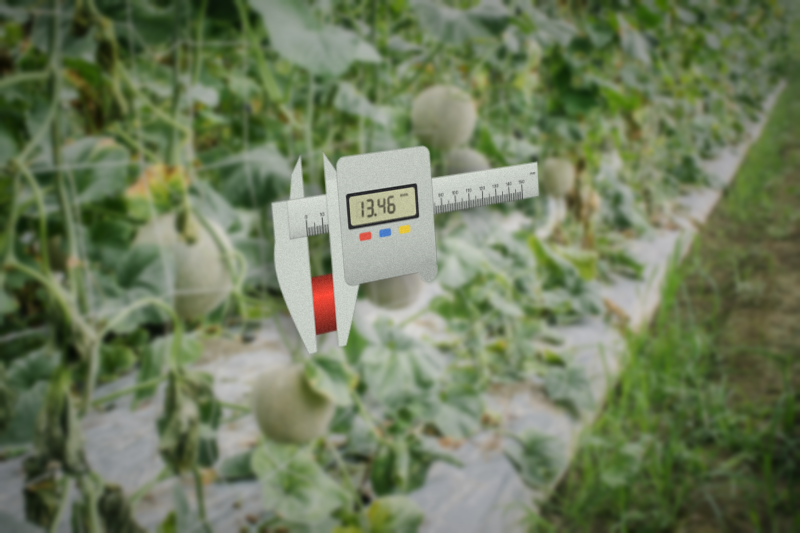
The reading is 13.46 (mm)
